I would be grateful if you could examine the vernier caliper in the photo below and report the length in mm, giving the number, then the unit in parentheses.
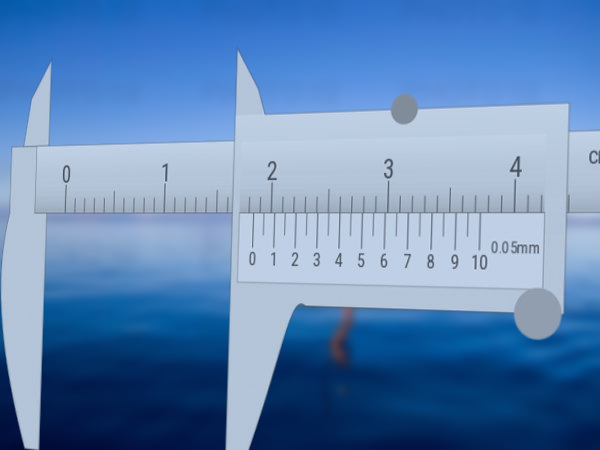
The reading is 18.4 (mm)
